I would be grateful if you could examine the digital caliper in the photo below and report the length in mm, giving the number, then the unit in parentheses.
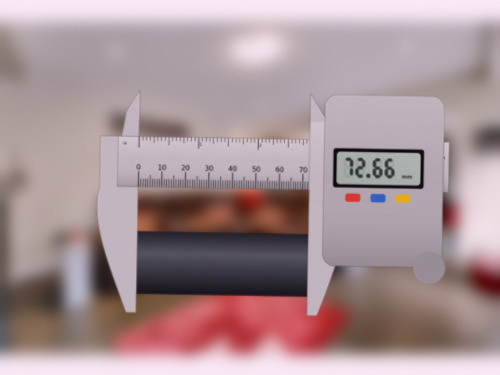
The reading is 72.66 (mm)
